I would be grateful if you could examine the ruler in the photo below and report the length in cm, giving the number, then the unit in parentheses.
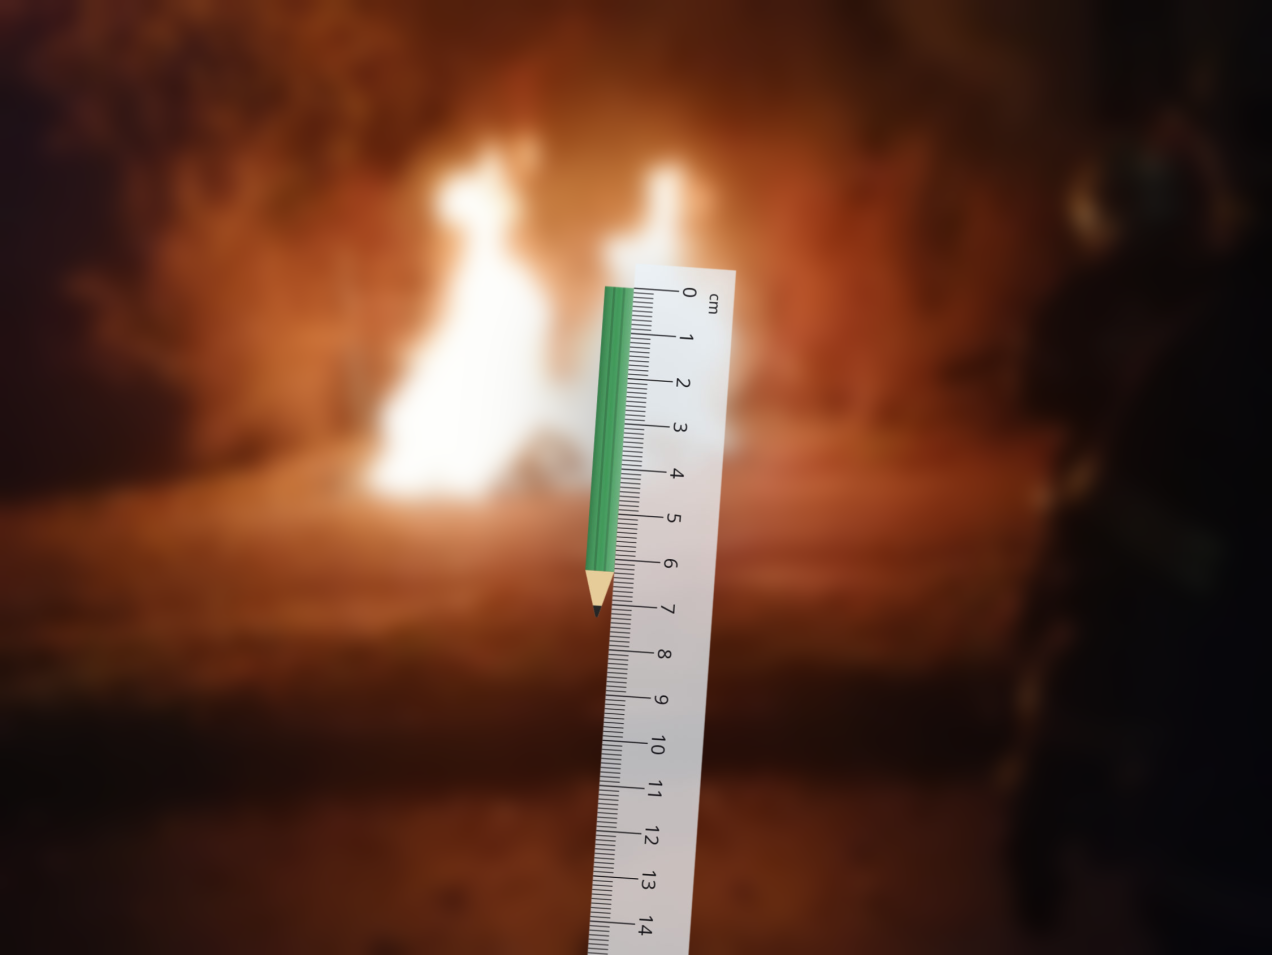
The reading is 7.3 (cm)
